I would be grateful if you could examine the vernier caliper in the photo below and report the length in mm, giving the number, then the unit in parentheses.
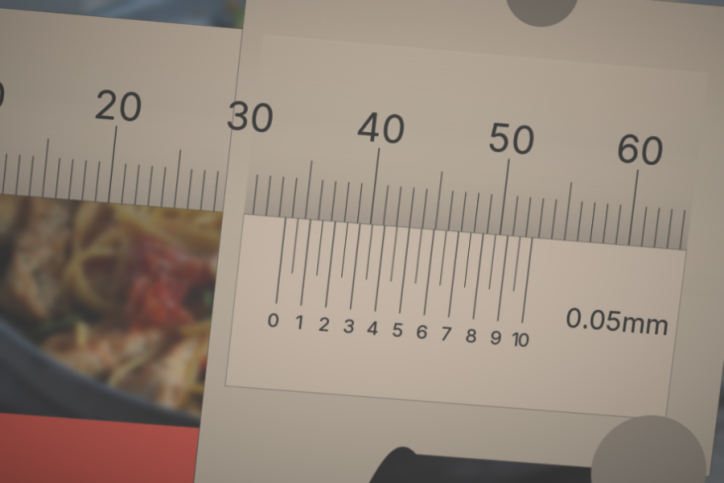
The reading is 33.5 (mm)
